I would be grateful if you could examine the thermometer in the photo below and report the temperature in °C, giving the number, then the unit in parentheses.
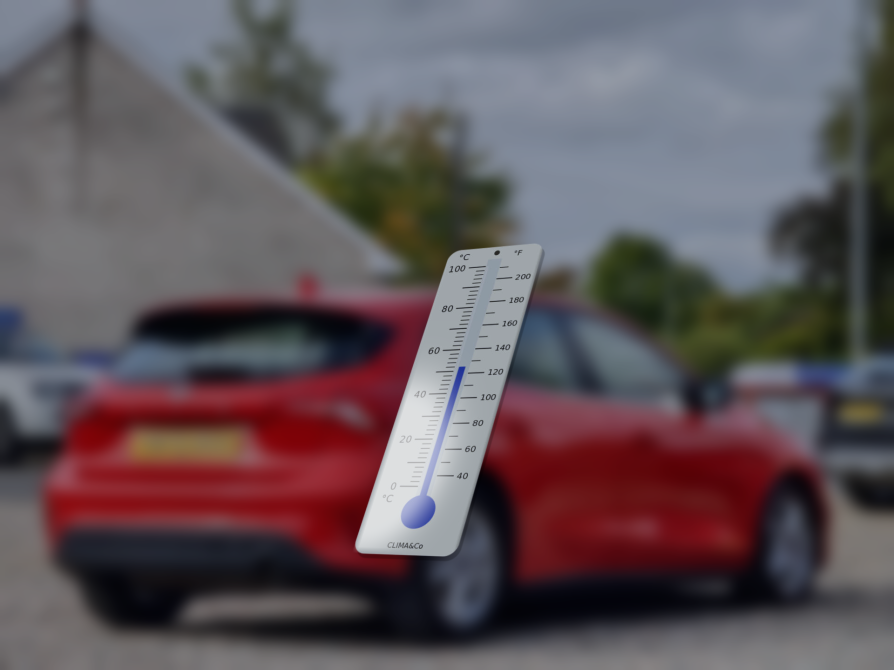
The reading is 52 (°C)
